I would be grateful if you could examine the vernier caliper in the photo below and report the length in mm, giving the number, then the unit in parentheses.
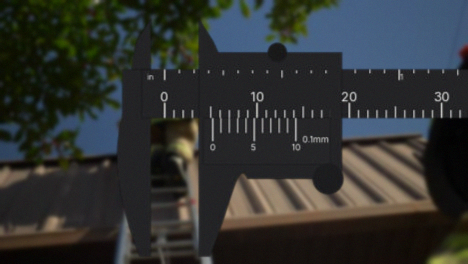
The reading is 5.2 (mm)
